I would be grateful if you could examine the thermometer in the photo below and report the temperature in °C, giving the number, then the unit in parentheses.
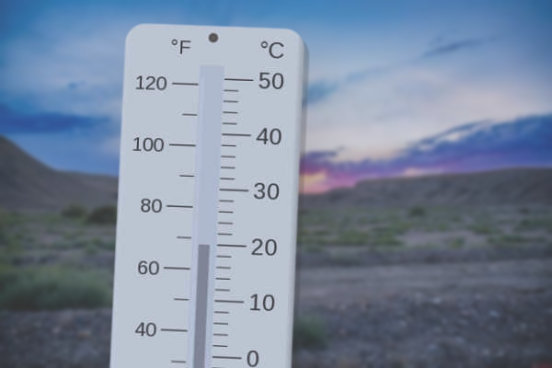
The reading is 20 (°C)
